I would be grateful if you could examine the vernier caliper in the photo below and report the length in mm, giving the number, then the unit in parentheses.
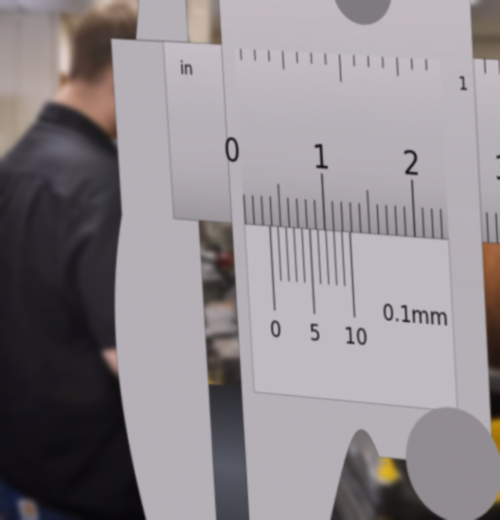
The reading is 3.8 (mm)
